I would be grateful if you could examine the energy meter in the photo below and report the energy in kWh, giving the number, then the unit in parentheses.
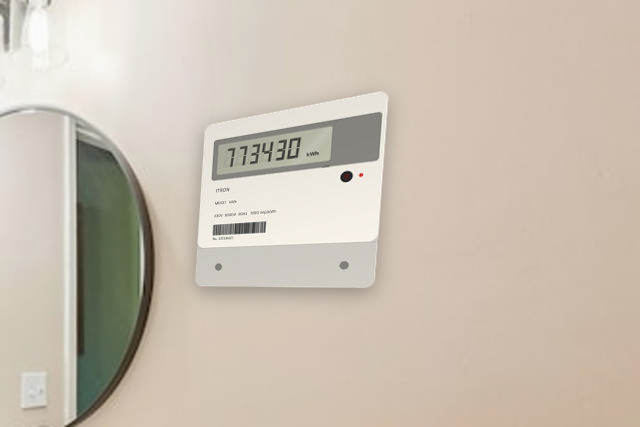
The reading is 773430 (kWh)
